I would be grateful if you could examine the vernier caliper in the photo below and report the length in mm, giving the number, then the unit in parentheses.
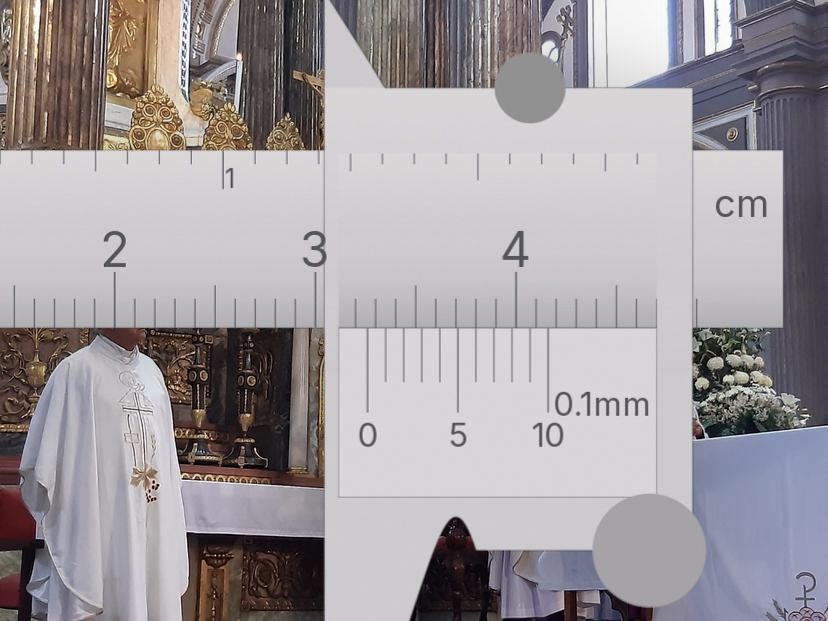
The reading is 32.6 (mm)
